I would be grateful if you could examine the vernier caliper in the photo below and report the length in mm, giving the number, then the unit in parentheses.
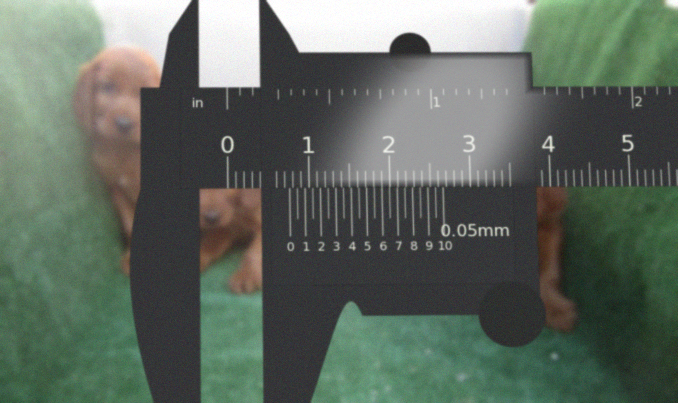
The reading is 7.6 (mm)
